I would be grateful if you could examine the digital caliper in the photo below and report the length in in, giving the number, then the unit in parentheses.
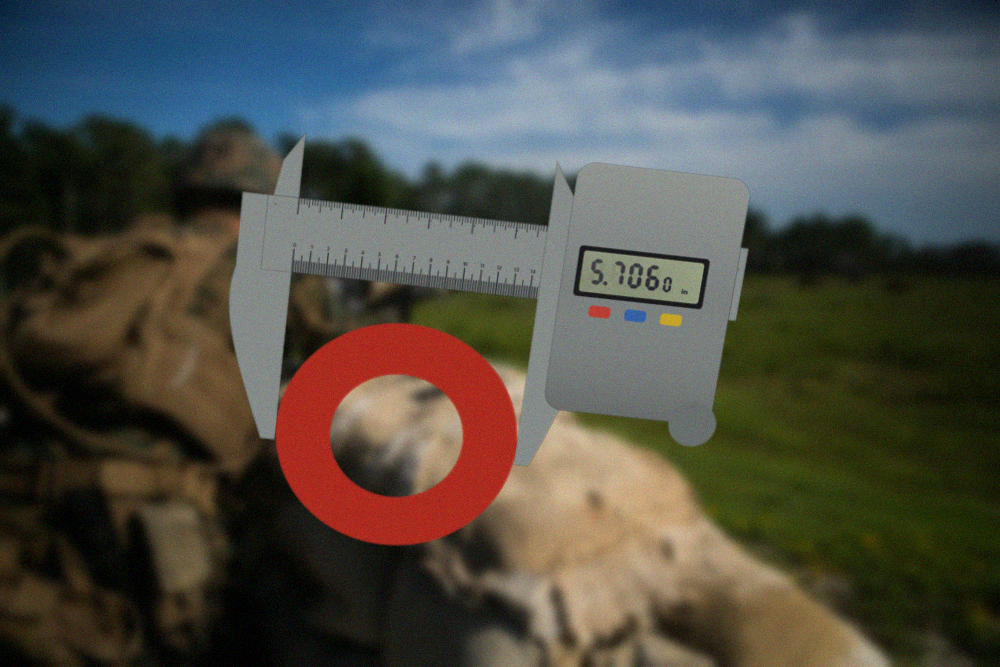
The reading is 5.7060 (in)
